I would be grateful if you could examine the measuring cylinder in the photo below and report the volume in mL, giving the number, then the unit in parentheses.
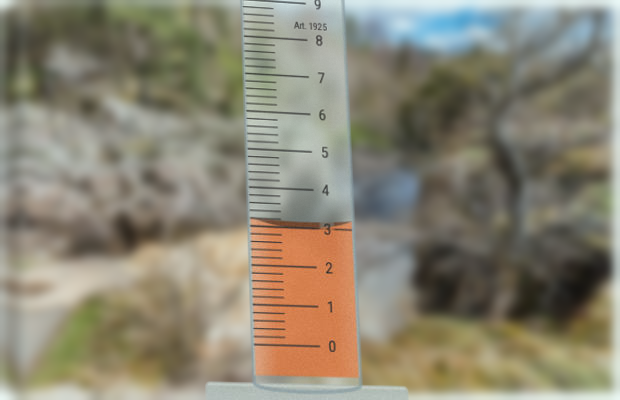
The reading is 3 (mL)
